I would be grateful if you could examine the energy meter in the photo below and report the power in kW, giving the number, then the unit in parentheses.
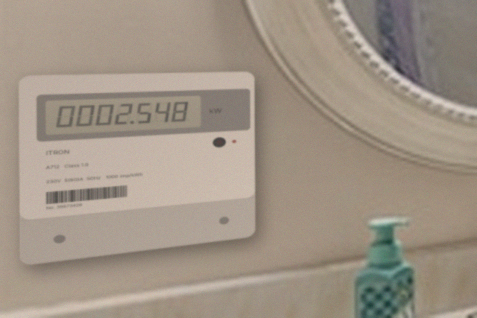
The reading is 2.548 (kW)
